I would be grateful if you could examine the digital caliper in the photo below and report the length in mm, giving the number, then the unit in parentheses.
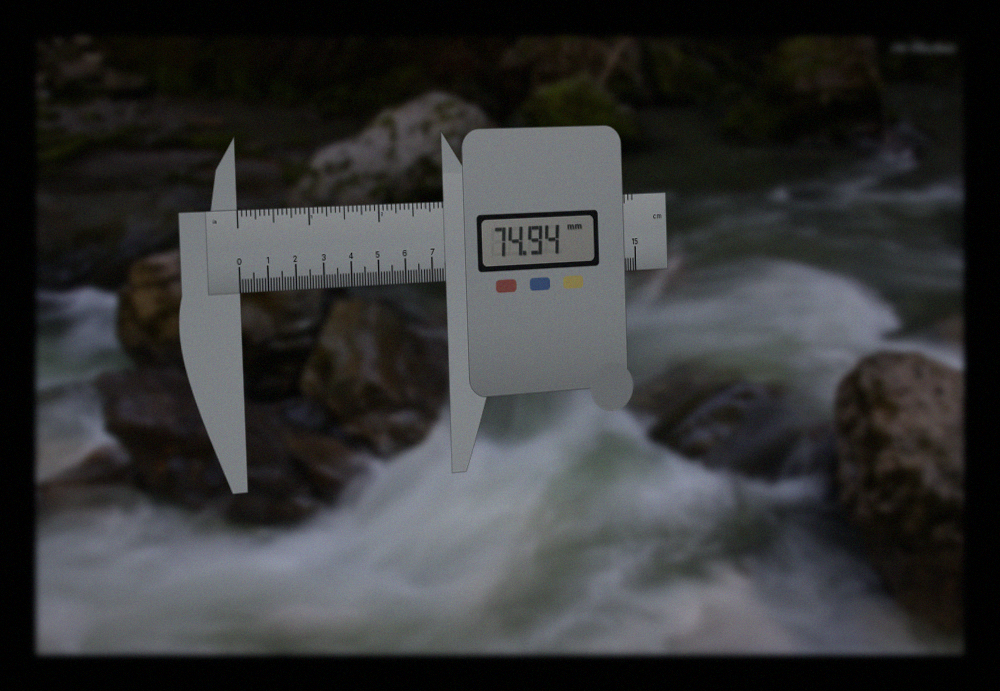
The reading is 74.94 (mm)
